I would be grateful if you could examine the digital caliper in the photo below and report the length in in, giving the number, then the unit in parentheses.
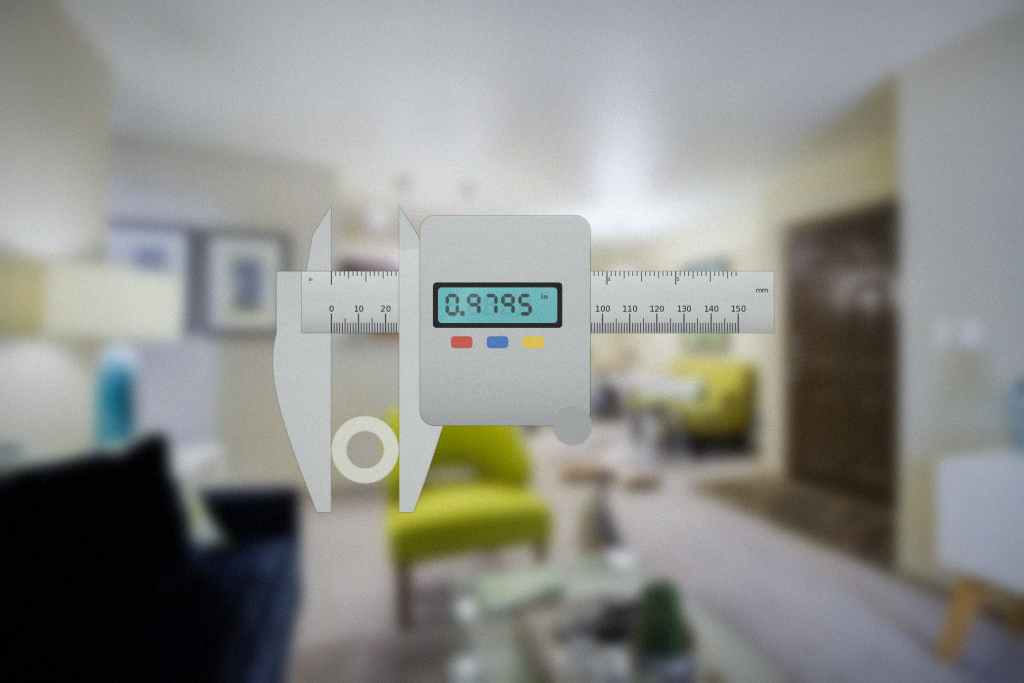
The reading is 0.9795 (in)
